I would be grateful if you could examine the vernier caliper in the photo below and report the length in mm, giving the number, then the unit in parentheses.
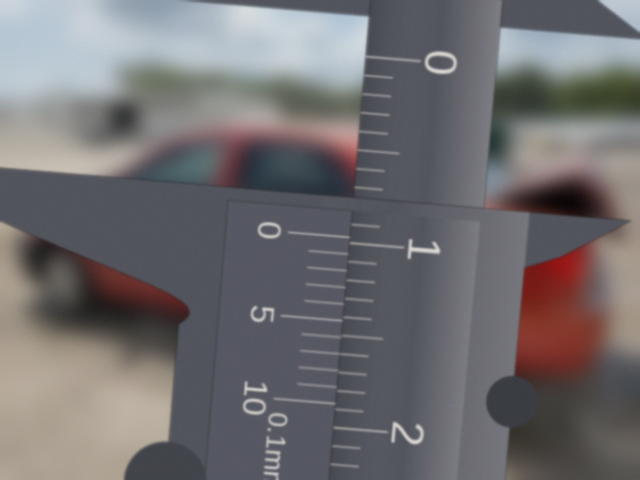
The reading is 9.7 (mm)
